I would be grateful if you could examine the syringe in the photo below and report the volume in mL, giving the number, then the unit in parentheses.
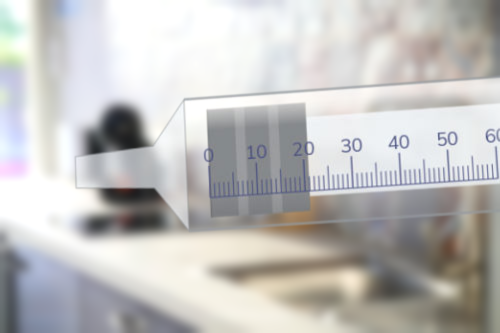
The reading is 0 (mL)
